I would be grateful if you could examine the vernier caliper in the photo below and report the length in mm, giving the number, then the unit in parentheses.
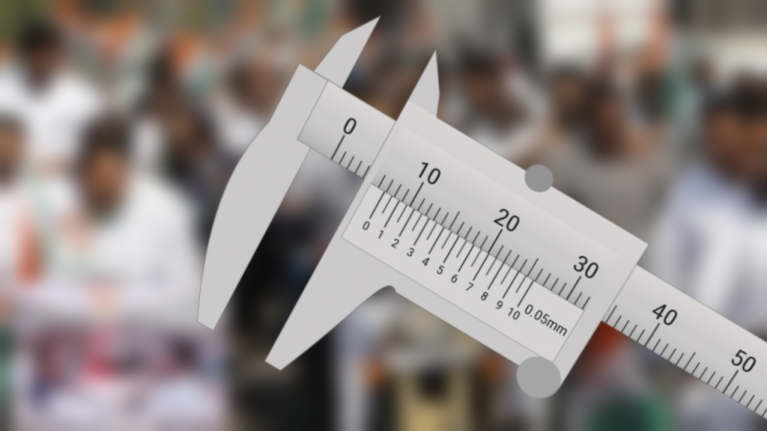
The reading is 6.8 (mm)
